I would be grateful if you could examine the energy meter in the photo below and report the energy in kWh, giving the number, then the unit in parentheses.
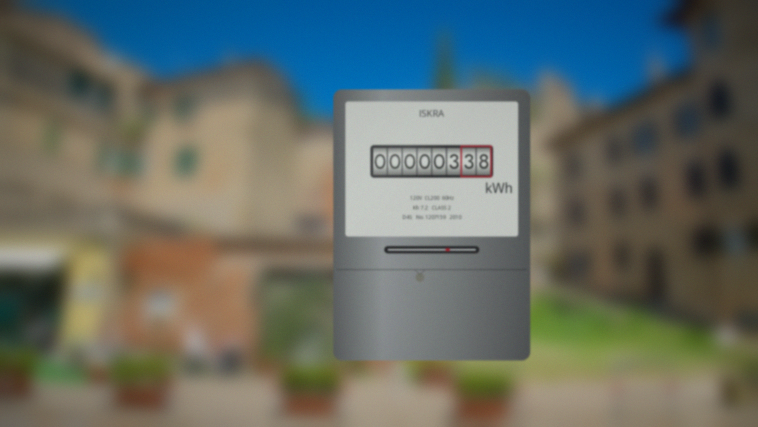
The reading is 3.38 (kWh)
